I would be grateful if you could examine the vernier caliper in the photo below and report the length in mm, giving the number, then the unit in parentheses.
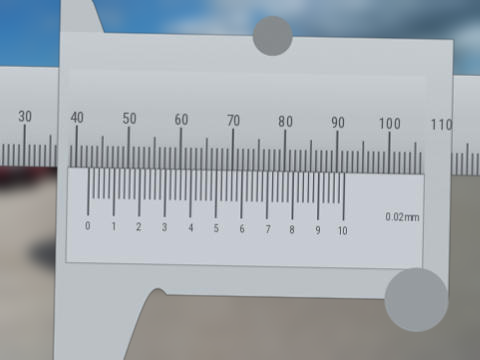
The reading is 42.5 (mm)
